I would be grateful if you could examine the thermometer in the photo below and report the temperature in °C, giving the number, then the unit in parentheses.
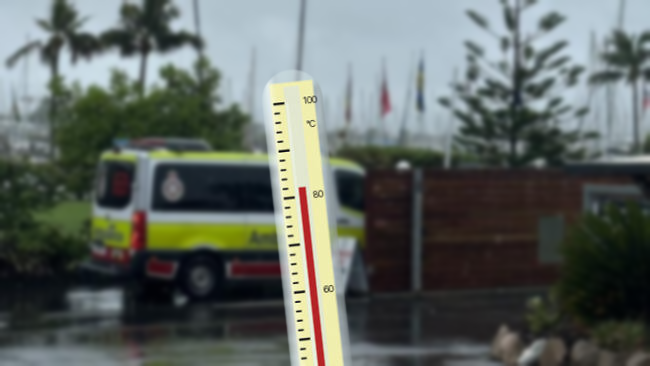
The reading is 82 (°C)
